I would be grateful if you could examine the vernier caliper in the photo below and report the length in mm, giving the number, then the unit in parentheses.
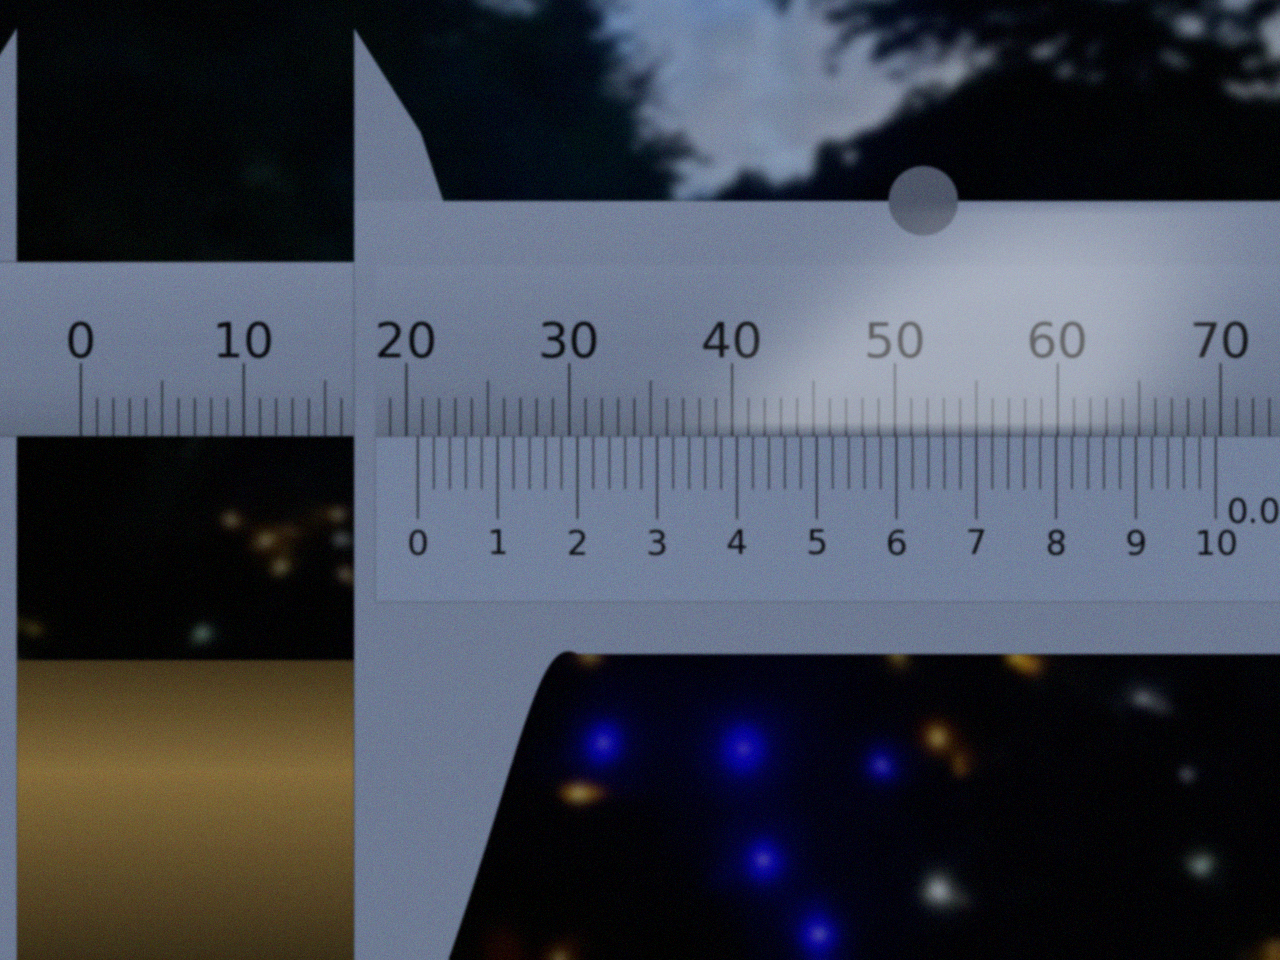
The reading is 20.7 (mm)
